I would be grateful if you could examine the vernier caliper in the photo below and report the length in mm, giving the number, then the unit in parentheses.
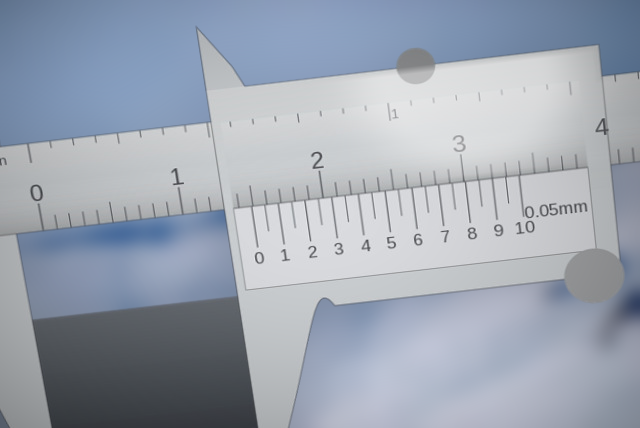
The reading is 14.9 (mm)
